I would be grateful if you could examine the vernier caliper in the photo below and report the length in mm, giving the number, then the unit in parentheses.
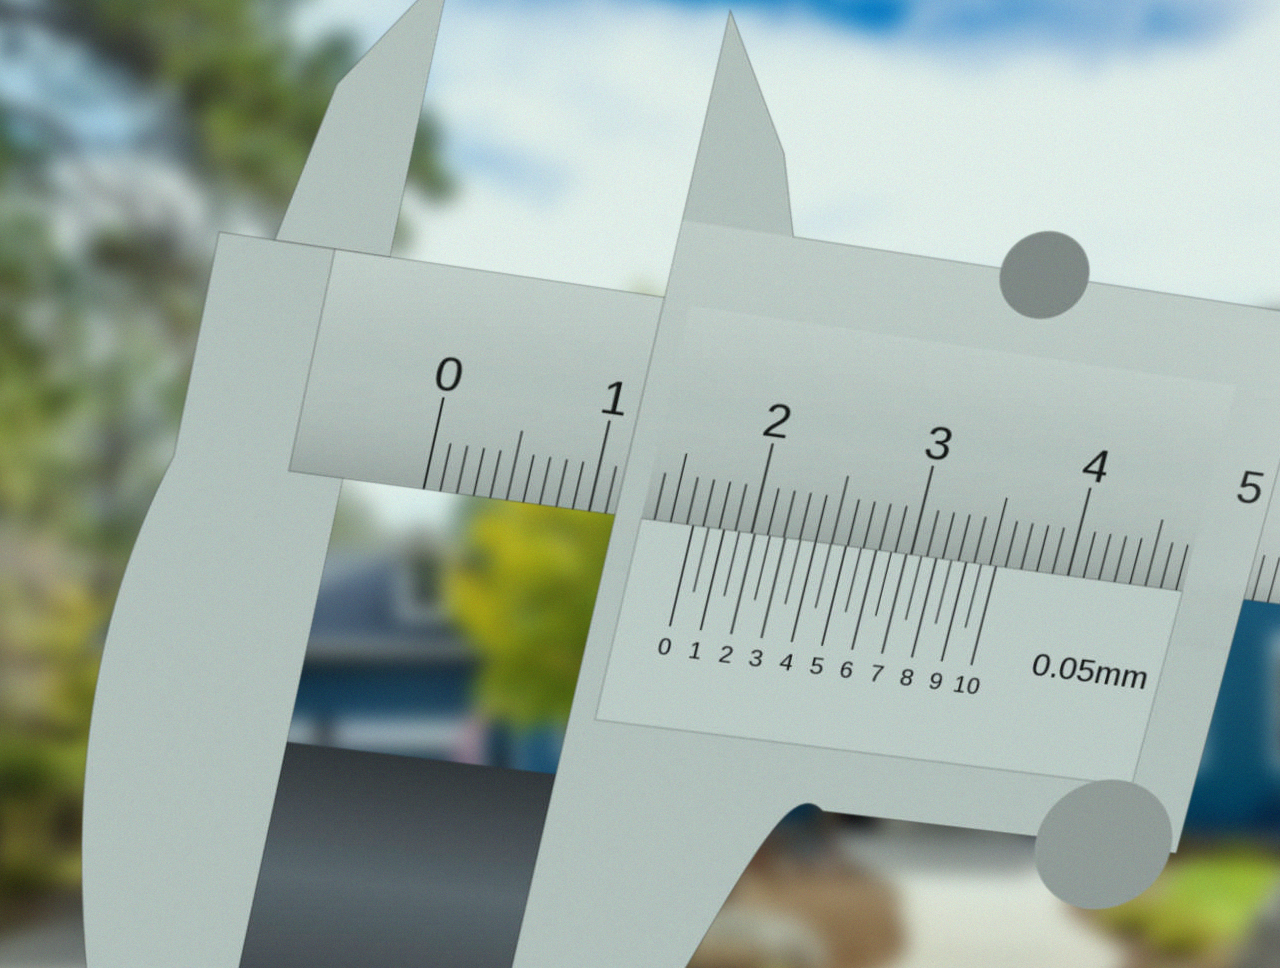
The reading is 16.4 (mm)
